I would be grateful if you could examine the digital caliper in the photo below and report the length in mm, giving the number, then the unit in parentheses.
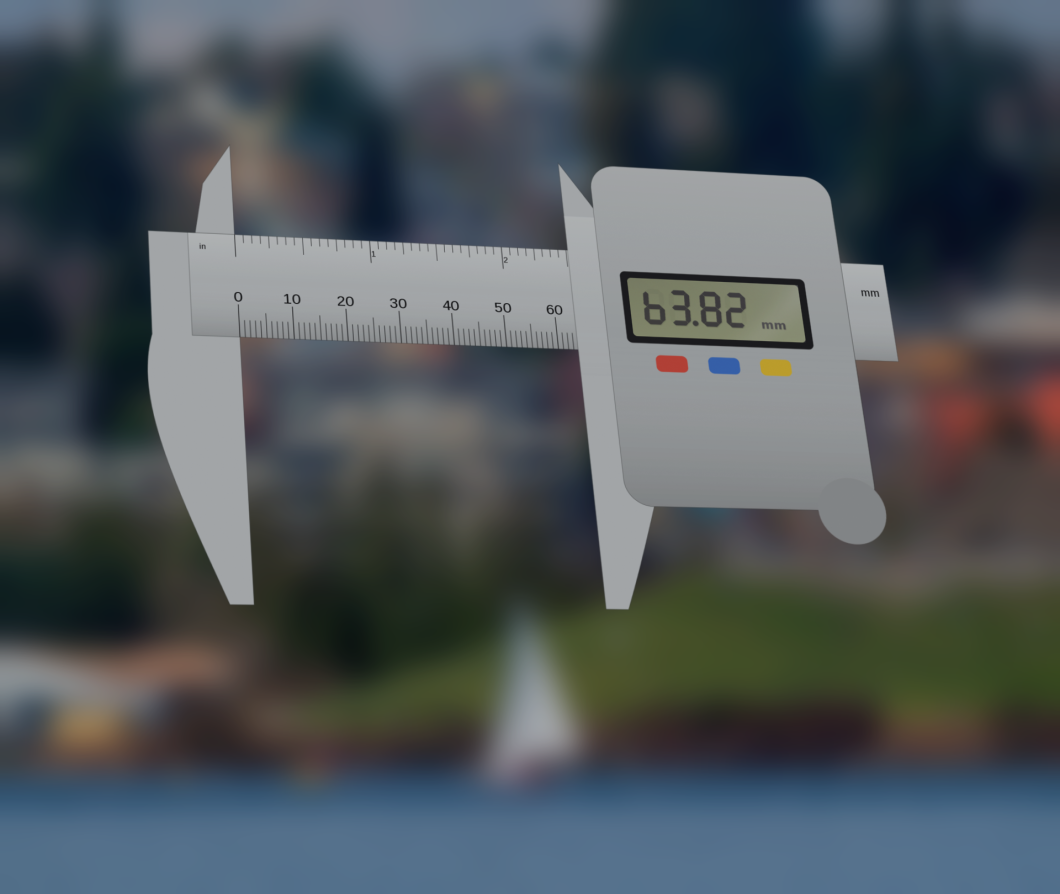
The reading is 63.82 (mm)
